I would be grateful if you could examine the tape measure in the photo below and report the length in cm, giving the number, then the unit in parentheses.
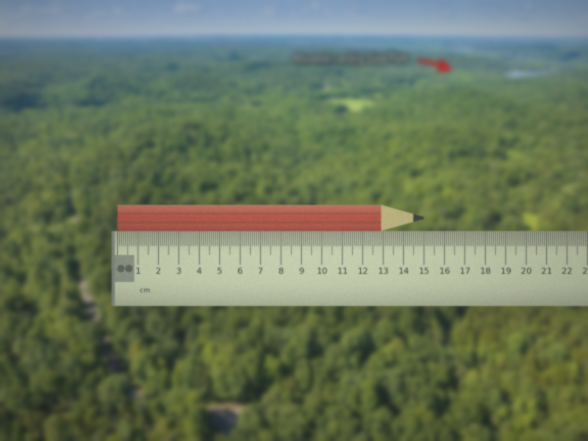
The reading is 15 (cm)
